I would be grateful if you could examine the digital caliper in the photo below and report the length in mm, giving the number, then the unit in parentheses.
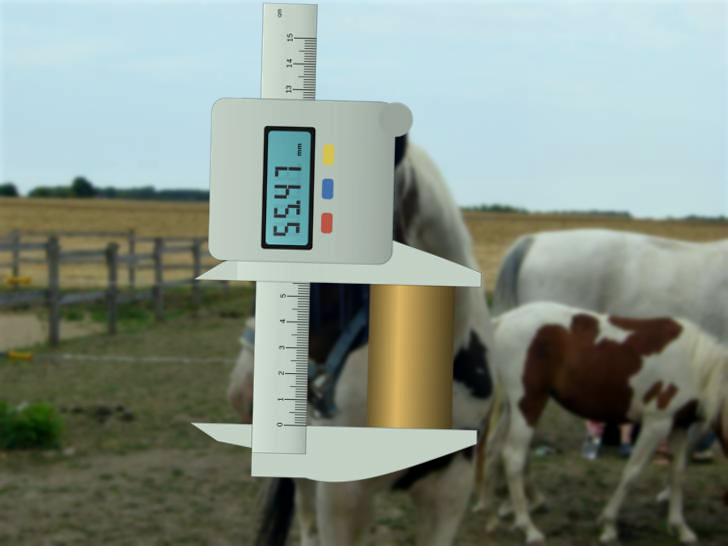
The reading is 55.47 (mm)
